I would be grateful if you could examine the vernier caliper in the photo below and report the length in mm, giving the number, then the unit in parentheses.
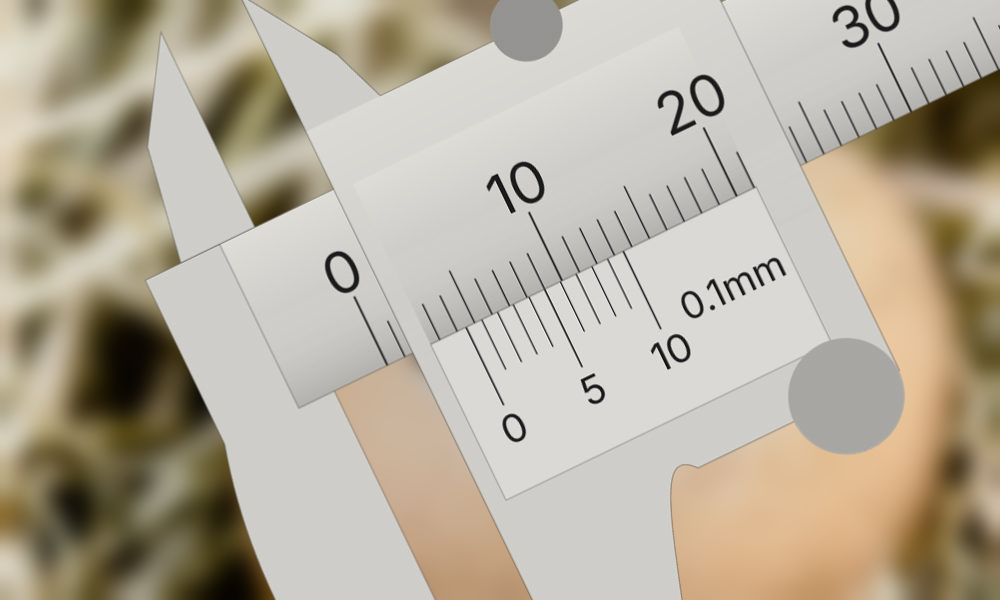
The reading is 4.5 (mm)
